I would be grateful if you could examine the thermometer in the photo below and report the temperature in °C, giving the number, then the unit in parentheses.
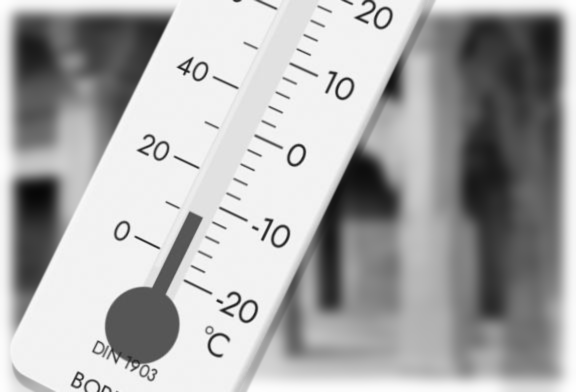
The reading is -12 (°C)
